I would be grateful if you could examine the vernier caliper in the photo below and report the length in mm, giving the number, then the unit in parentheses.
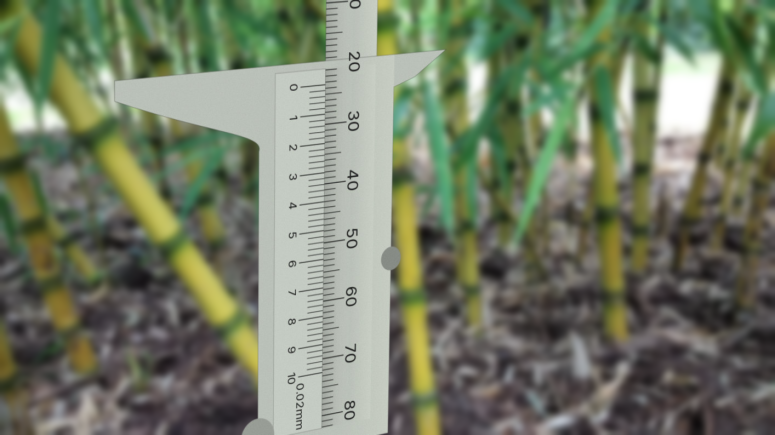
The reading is 23.4 (mm)
